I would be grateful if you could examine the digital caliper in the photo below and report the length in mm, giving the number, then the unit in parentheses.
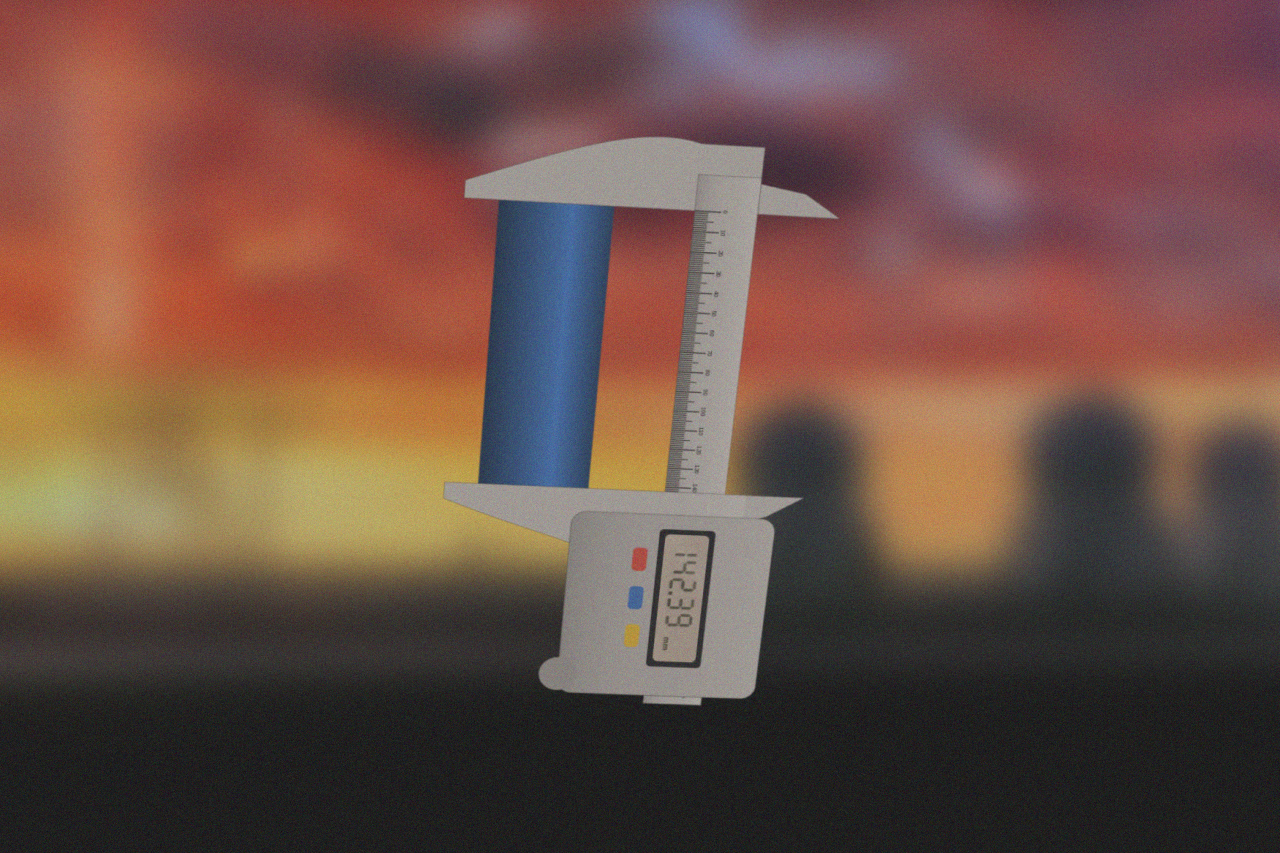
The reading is 142.39 (mm)
